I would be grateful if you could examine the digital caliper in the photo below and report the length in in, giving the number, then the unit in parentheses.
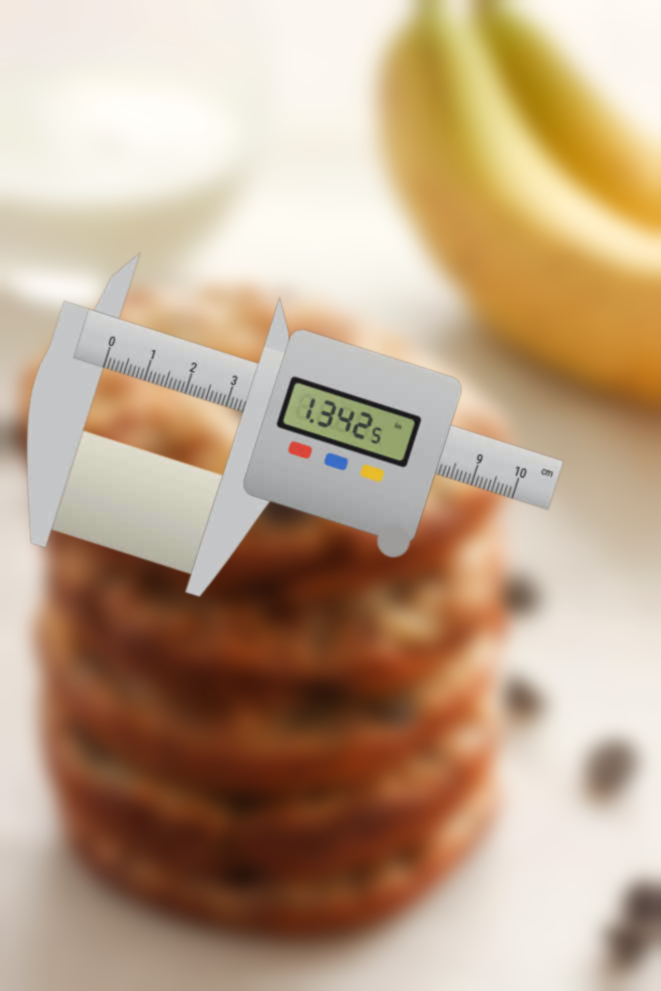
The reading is 1.3425 (in)
